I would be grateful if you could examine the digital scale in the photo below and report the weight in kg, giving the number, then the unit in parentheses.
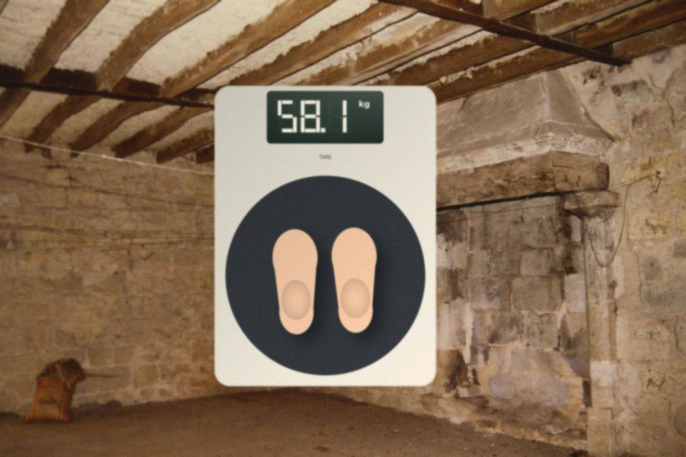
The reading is 58.1 (kg)
